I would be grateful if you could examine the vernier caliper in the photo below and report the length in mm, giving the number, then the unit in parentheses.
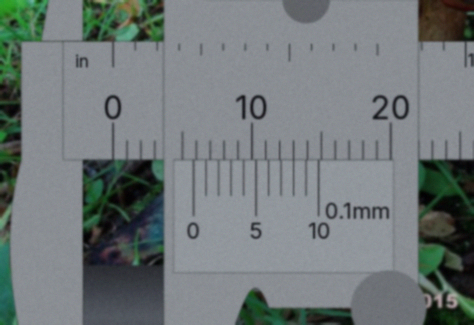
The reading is 5.8 (mm)
